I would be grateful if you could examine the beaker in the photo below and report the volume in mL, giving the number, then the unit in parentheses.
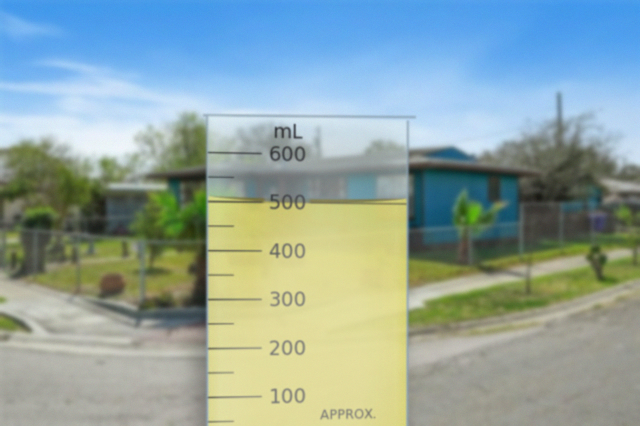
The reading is 500 (mL)
